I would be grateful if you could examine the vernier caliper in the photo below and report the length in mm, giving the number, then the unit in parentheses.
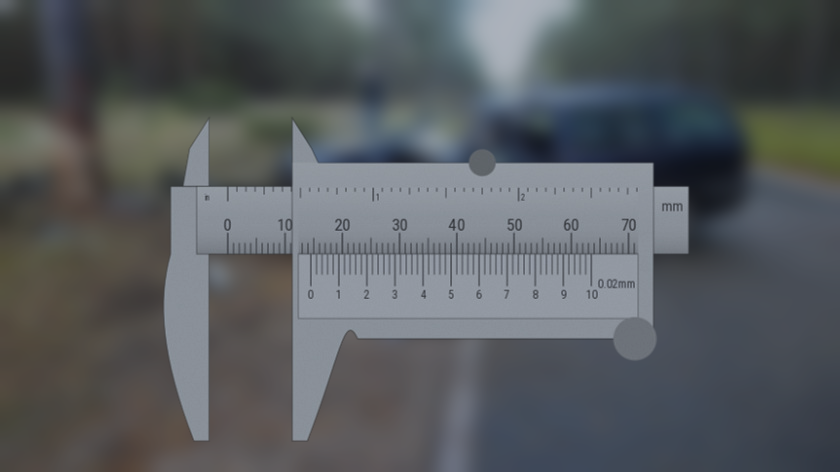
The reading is 14.5 (mm)
